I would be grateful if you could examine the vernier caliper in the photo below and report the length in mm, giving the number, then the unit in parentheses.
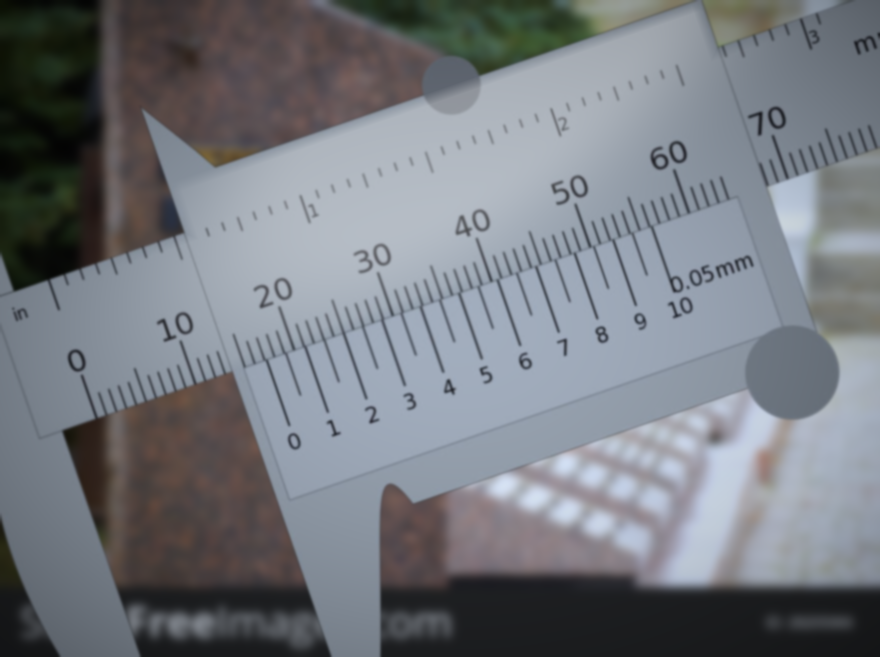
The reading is 17.2 (mm)
